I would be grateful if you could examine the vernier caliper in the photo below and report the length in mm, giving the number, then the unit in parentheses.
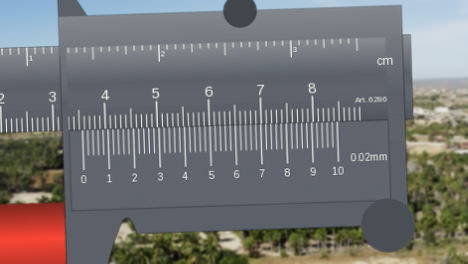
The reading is 35.6 (mm)
